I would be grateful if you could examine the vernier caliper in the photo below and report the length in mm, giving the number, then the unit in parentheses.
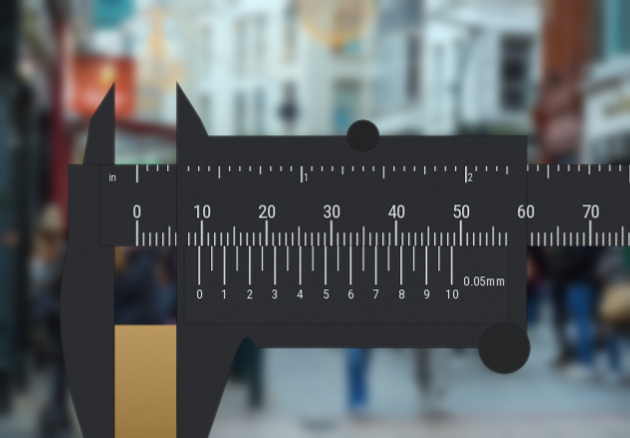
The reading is 9.6 (mm)
